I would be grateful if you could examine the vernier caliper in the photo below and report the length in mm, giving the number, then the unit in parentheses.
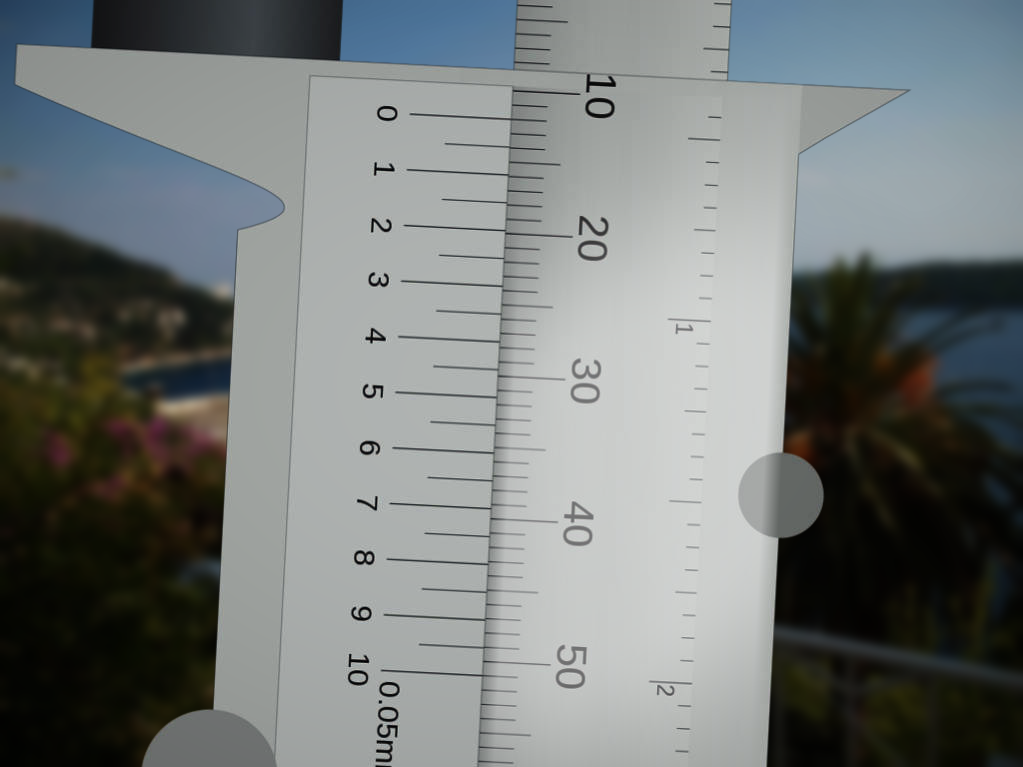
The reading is 12.0 (mm)
